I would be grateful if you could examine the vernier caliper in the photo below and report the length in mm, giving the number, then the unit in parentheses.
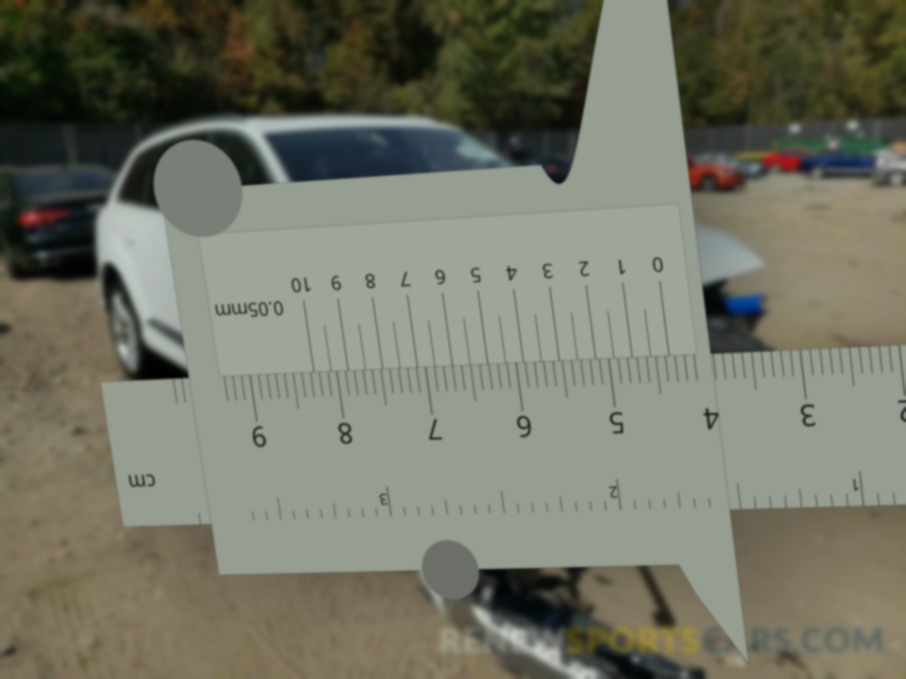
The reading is 43.6 (mm)
